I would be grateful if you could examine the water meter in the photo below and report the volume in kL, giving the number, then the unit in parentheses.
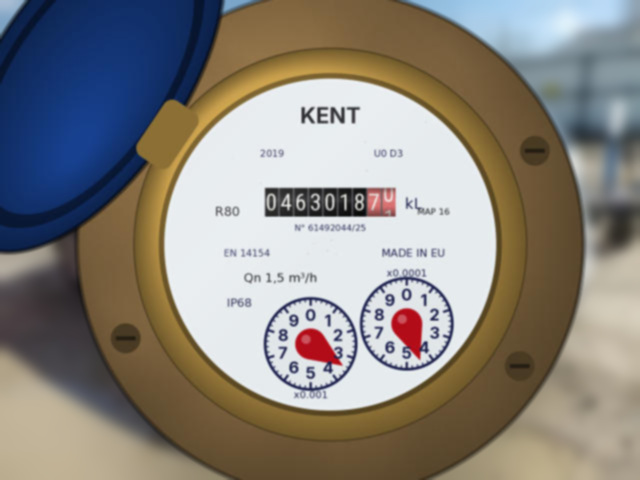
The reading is 463018.7034 (kL)
